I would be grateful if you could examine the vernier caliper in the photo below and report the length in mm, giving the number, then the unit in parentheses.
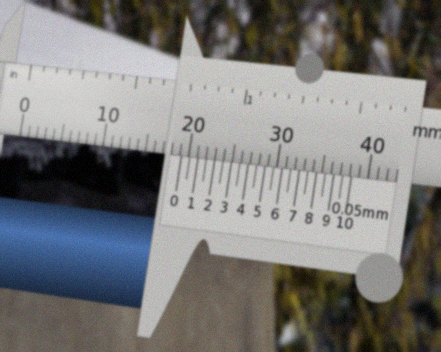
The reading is 19.2 (mm)
